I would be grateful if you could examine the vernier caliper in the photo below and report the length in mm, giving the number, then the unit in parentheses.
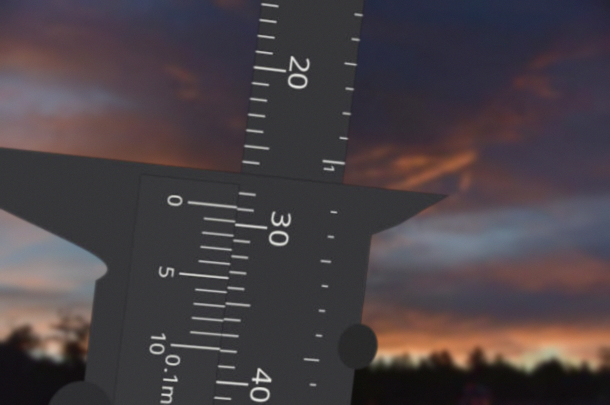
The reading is 28.9 (mm)
